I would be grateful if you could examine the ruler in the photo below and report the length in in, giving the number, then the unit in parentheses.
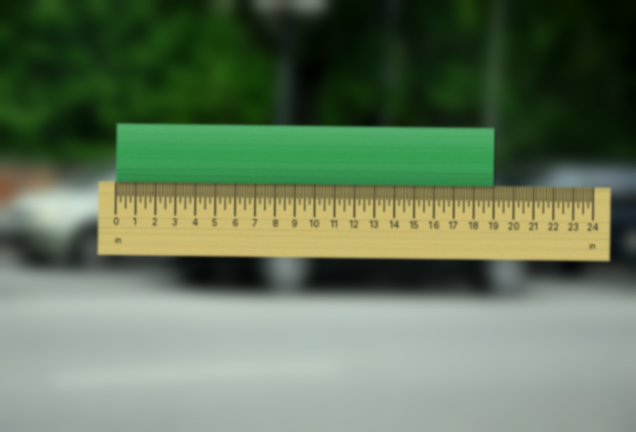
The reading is 19 (in)
